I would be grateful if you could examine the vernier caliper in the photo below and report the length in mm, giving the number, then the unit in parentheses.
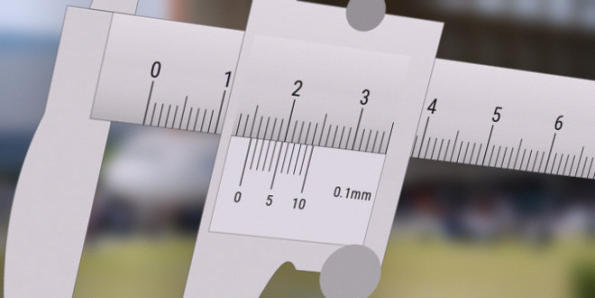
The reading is 15.2 (mm)
